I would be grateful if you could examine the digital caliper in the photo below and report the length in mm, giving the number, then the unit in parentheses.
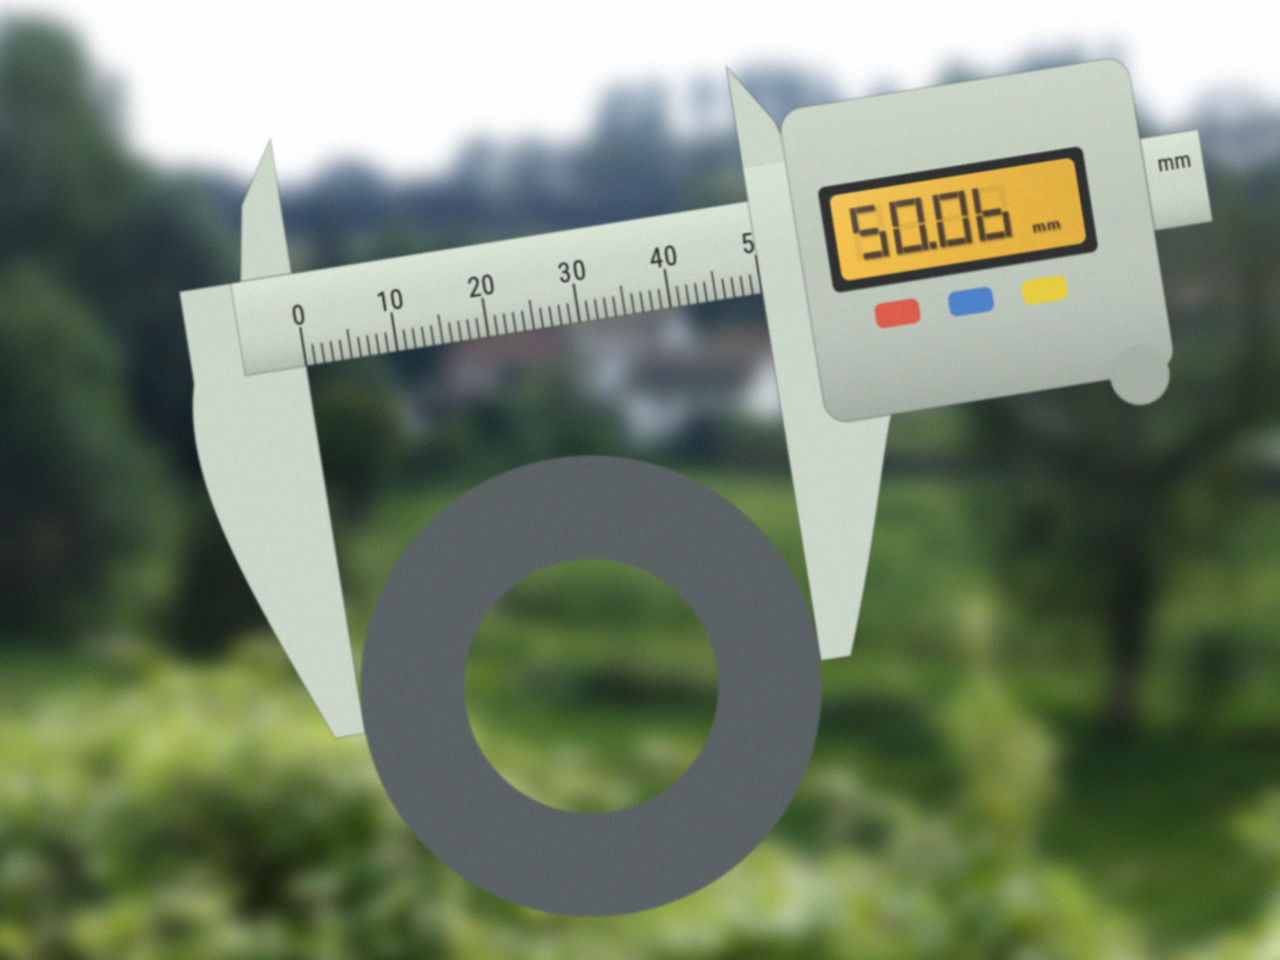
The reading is 50.06 (mm)
